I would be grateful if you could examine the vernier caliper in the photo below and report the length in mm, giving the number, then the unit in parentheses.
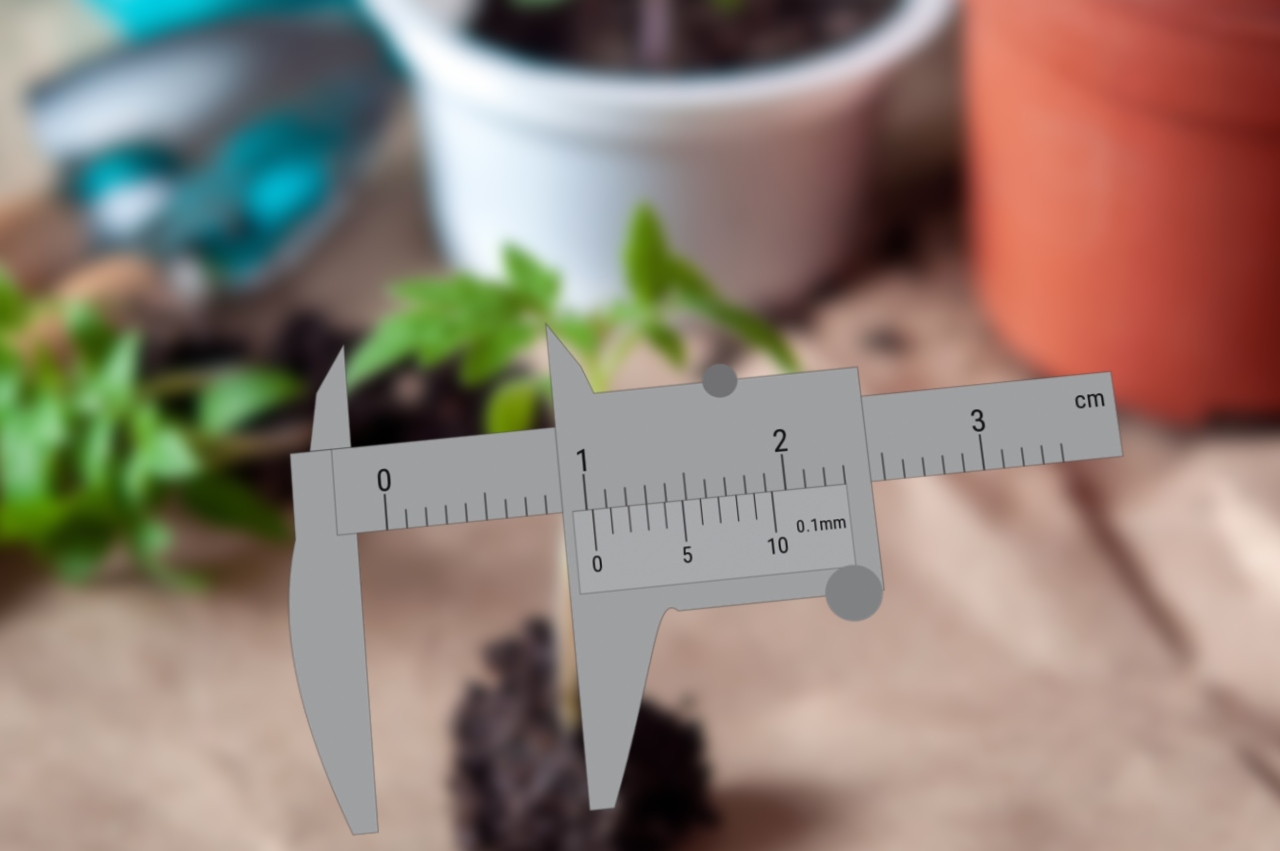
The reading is 10.3 (mm)
